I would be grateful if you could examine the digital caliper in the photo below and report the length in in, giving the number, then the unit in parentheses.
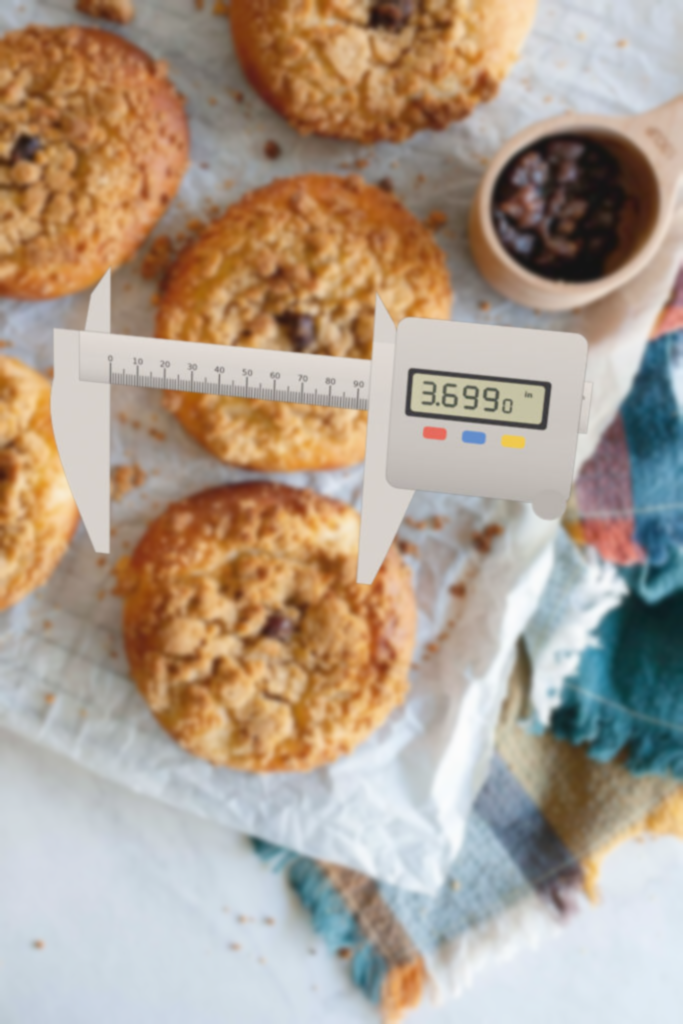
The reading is 3.6990 (in)
